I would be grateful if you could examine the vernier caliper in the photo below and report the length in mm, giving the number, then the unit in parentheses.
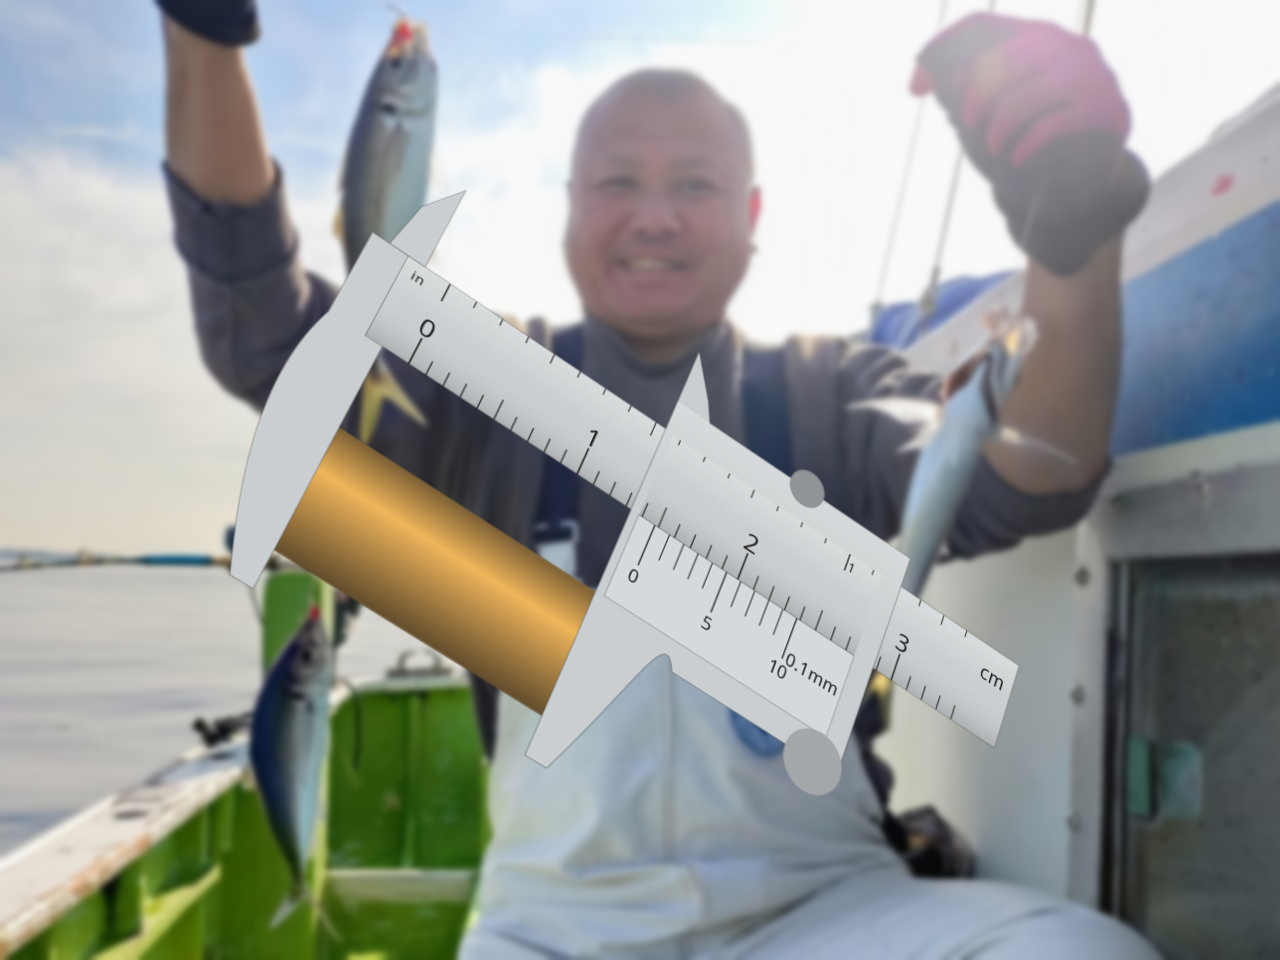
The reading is 14.8 (mm)
